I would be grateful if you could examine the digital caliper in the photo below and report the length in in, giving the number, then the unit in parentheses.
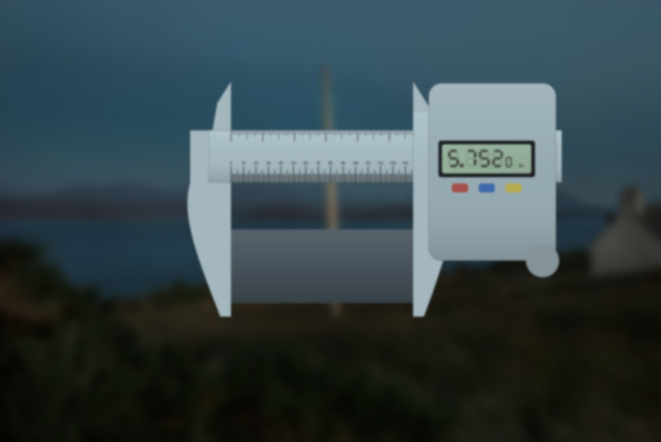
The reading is 5.7520 (in)
